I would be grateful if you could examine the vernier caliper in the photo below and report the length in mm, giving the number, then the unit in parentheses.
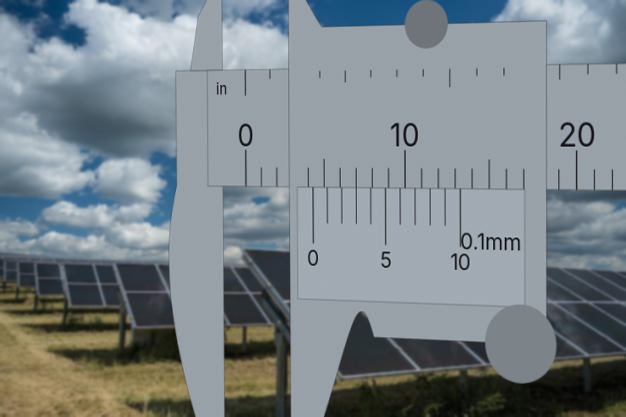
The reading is 4.3 (mm)
